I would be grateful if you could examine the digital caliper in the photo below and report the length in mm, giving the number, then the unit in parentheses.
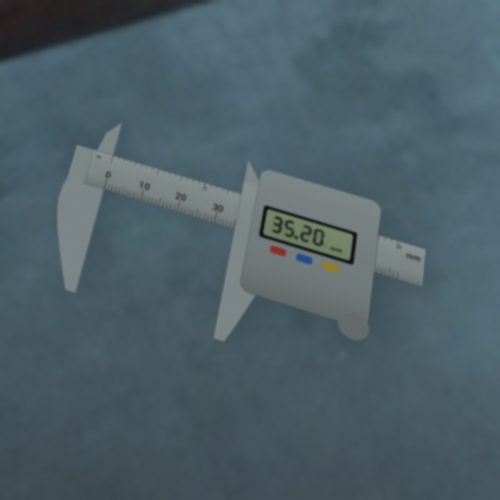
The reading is 35.20 (mm)
